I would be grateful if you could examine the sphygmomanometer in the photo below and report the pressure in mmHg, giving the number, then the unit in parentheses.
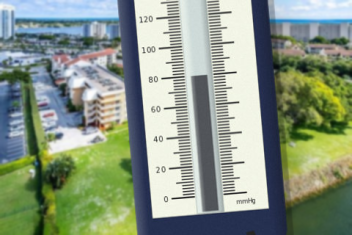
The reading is 80 (mmHg)
